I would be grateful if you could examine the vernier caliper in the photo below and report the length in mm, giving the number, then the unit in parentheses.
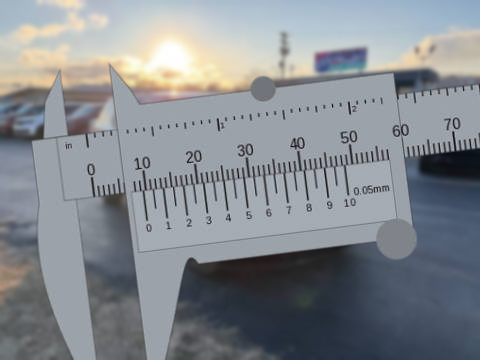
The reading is 9.5 (mm)
